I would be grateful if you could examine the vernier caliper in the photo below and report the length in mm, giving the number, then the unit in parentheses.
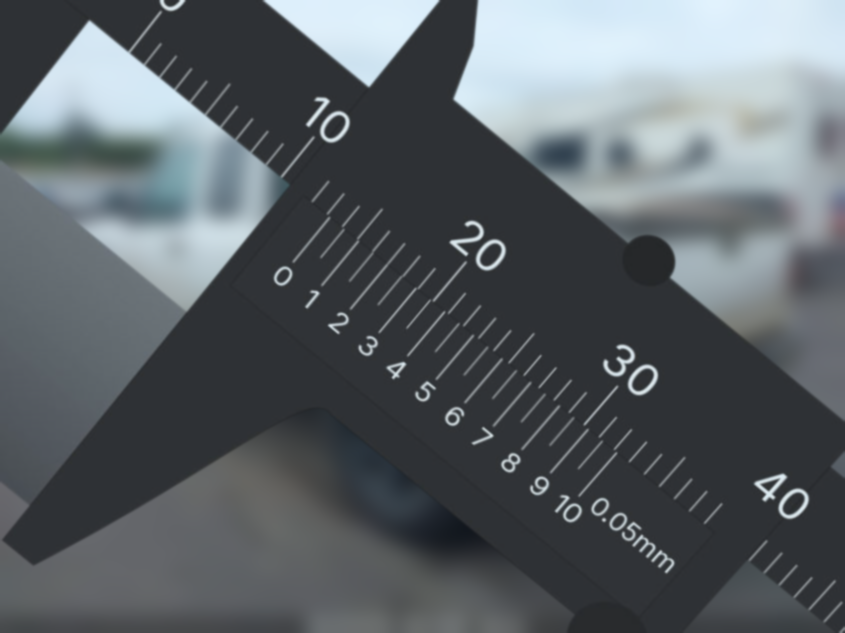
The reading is 13.2 (mm)
